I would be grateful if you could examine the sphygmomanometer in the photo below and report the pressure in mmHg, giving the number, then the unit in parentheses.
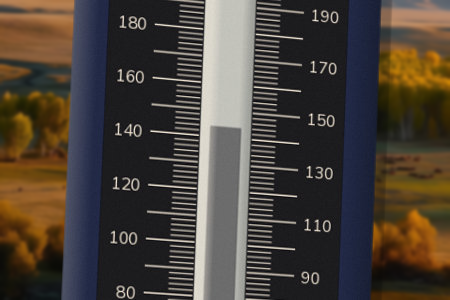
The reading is 144 (mmHg)
